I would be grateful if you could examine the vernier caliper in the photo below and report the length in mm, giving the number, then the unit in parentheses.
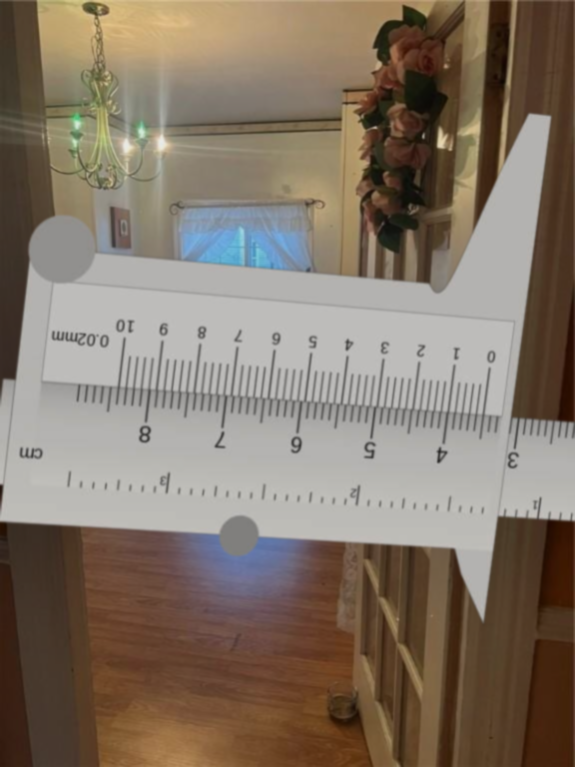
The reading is 35.0 (mm)
